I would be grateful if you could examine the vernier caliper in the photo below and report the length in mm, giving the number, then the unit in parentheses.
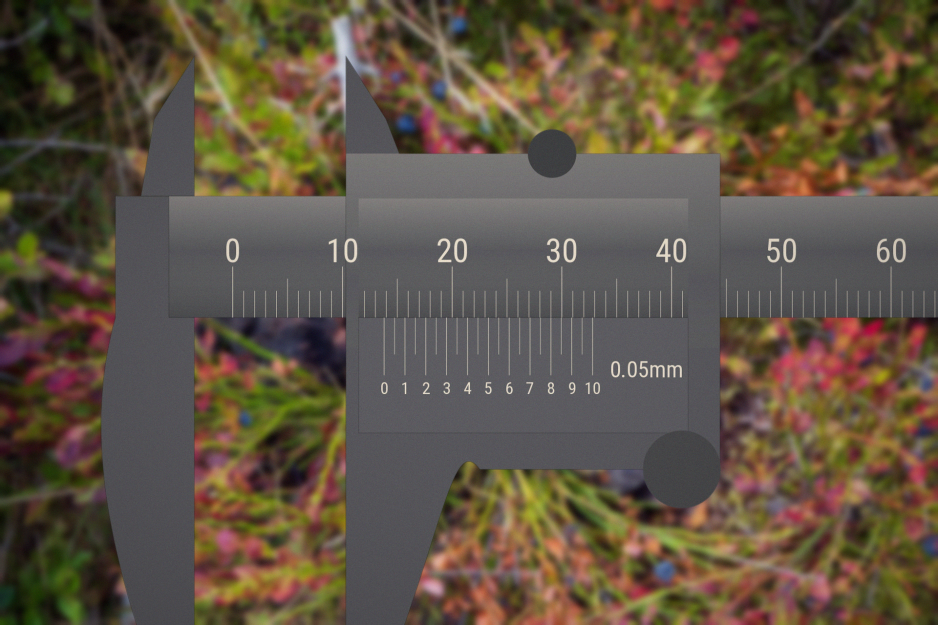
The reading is 13.8 (mm)
